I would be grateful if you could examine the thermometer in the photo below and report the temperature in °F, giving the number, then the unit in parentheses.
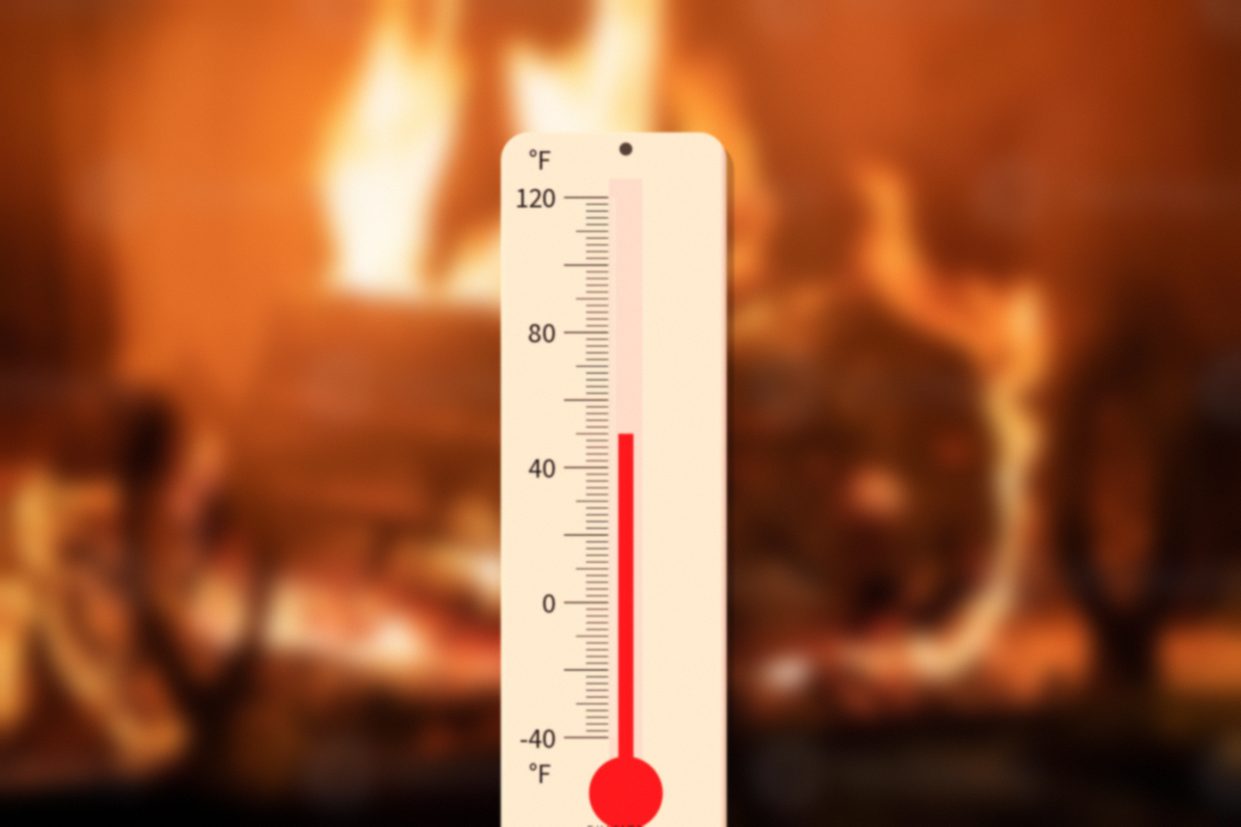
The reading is 50 (°F)
